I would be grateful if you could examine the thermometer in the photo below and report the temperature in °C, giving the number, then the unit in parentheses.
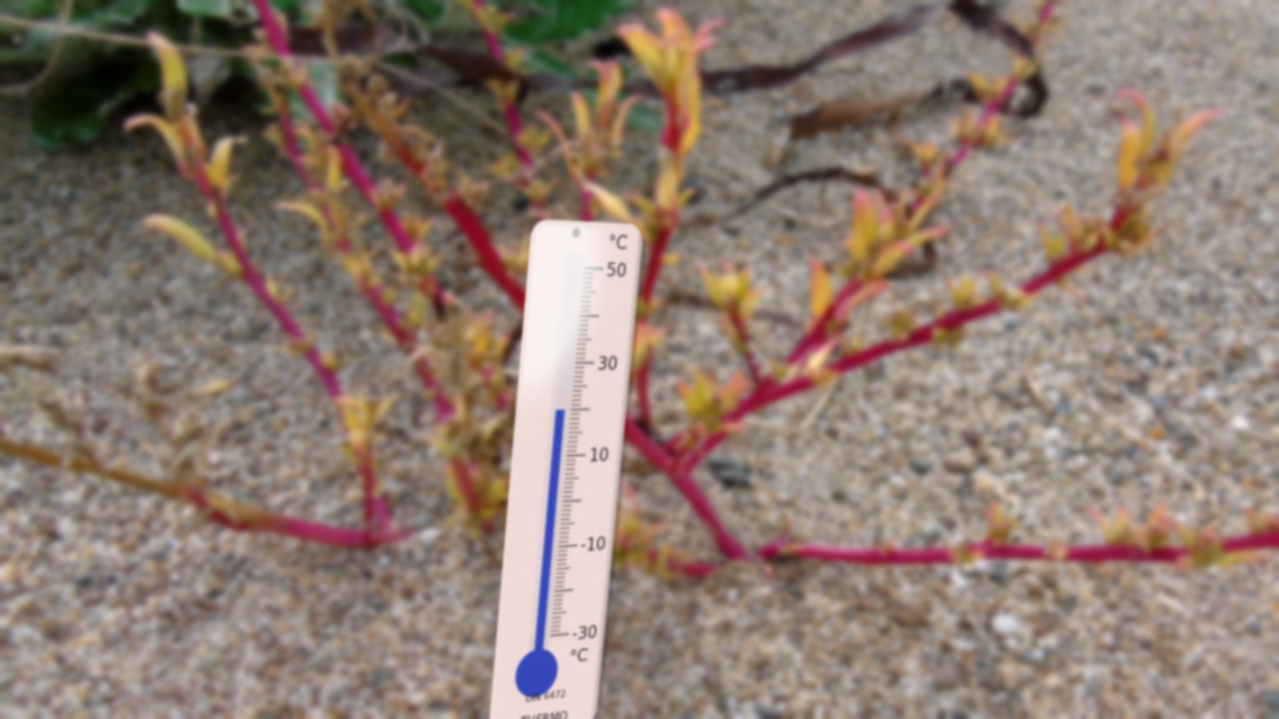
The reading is 20 (°C)
